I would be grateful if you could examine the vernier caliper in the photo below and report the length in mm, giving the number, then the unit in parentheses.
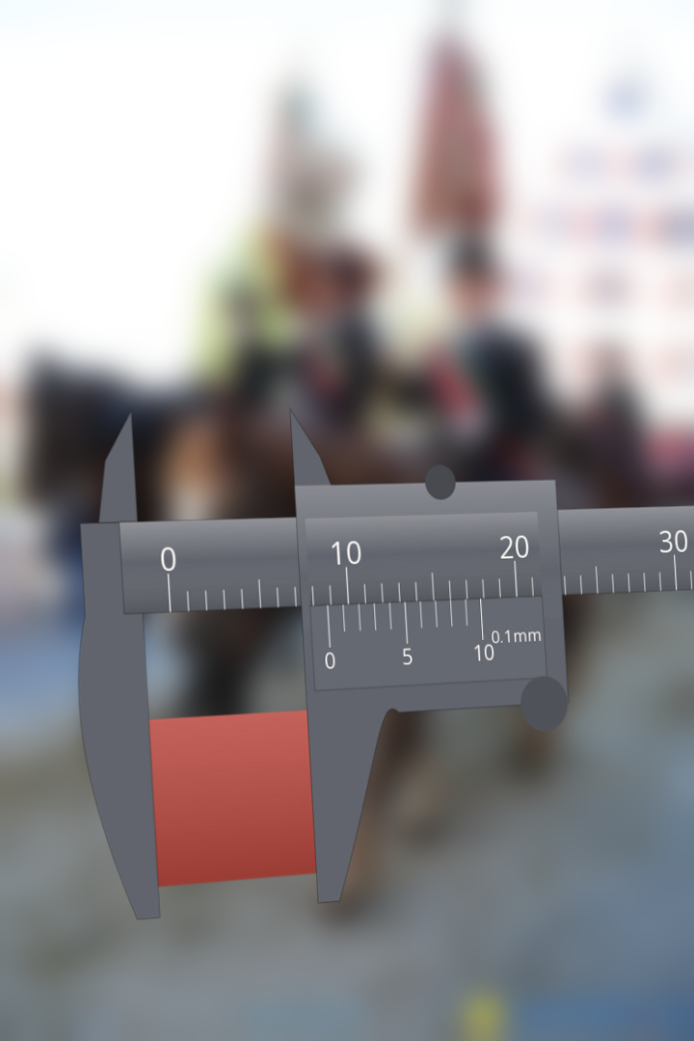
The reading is 8.8 (mm)
